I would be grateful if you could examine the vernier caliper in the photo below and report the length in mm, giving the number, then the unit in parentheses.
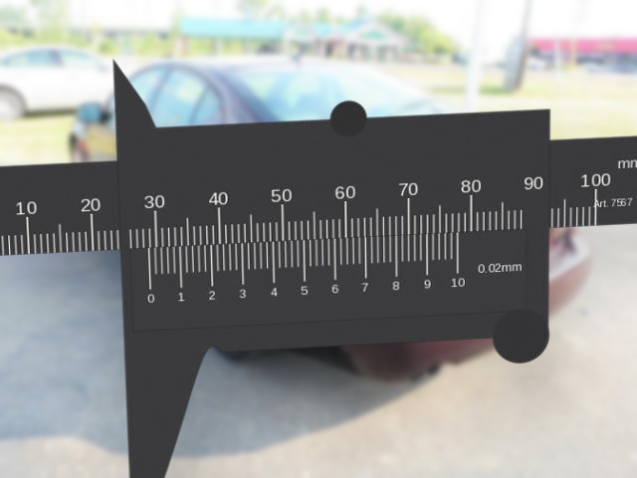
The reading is 28.8 (mm)
